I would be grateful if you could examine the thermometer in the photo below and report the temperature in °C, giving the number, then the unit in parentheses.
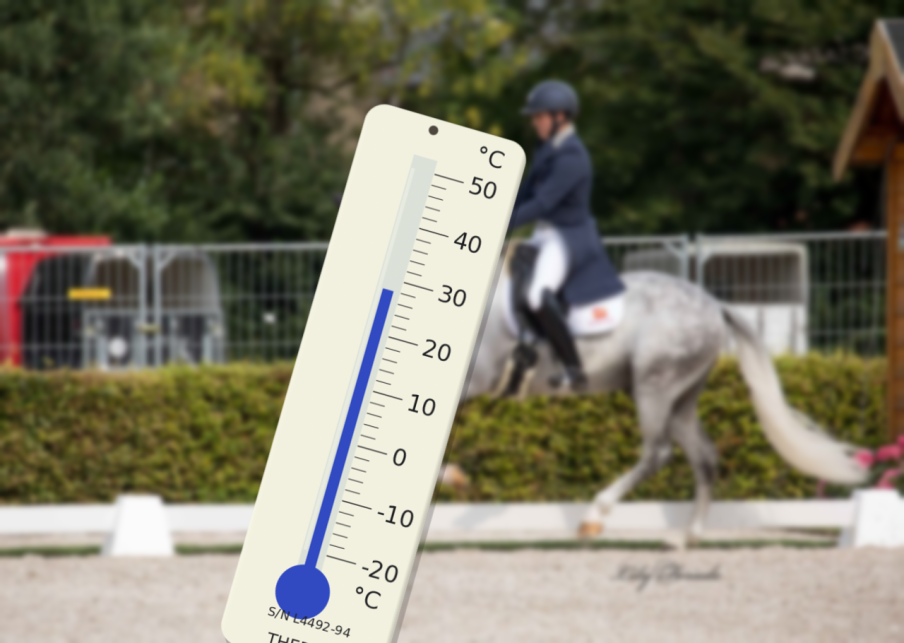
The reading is 28 (°C)
